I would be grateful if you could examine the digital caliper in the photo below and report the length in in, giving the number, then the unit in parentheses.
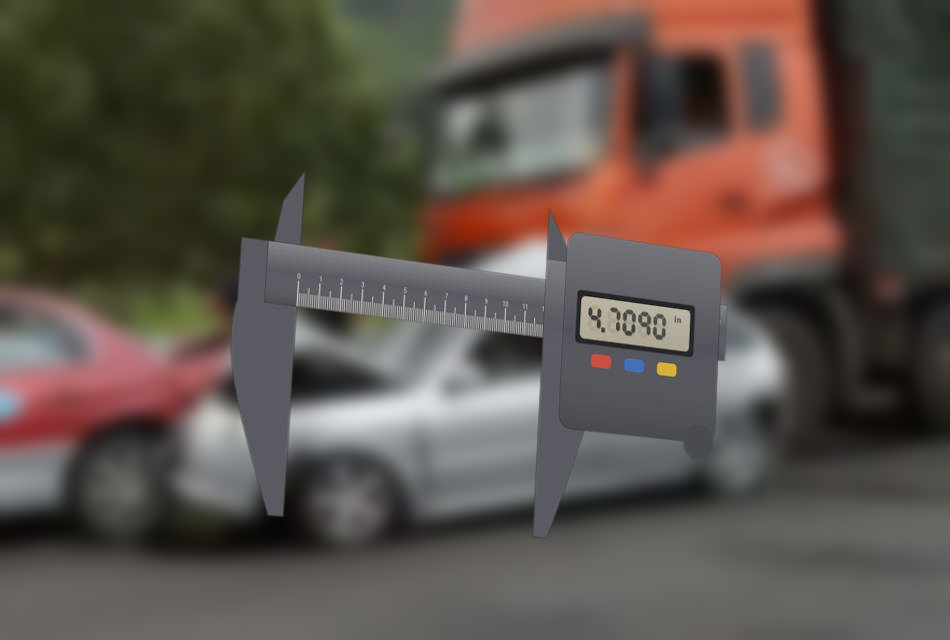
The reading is 4.7090 (in)
